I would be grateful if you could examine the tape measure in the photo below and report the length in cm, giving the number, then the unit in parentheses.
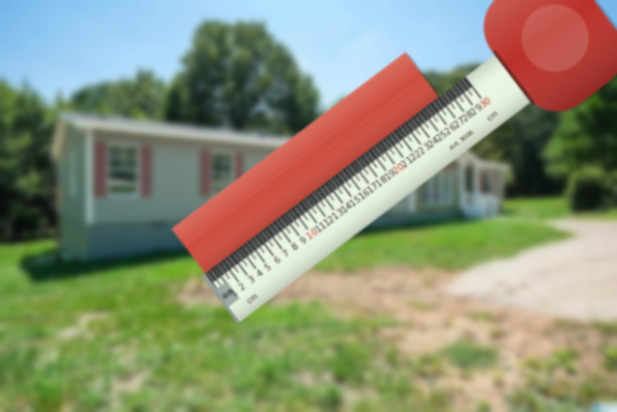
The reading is 27 (cm)
